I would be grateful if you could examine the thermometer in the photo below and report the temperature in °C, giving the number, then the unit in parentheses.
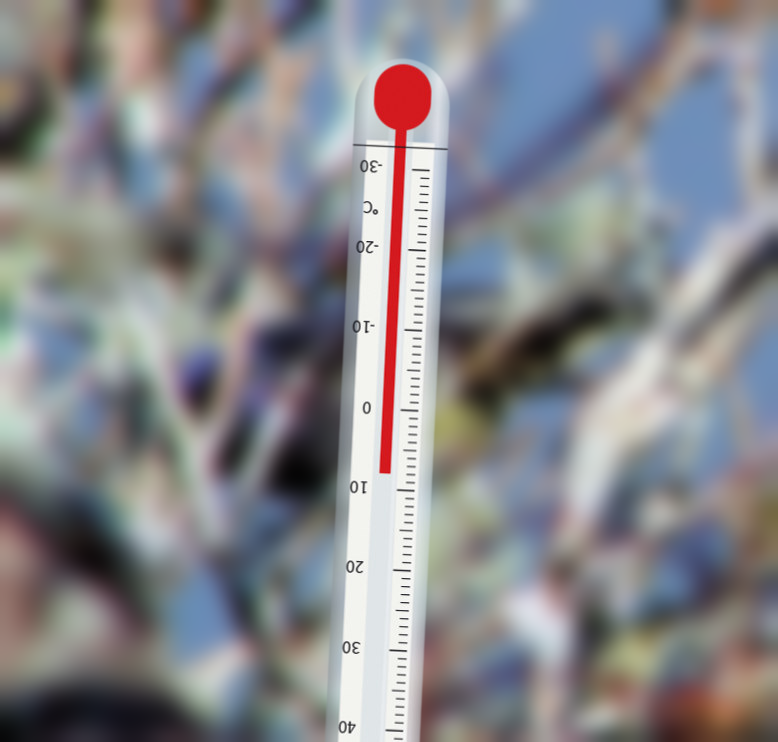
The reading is 8 (°C)
